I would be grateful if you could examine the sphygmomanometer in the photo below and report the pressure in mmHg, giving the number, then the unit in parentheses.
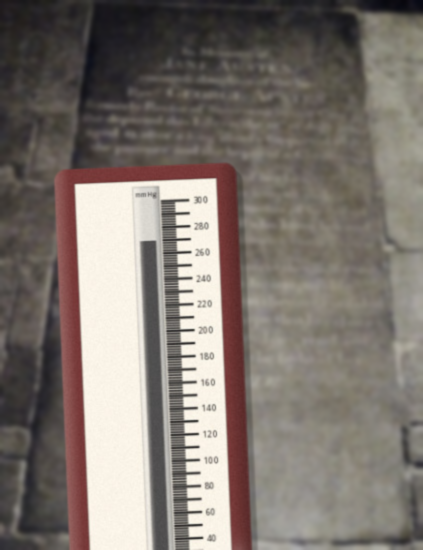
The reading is 270 (mmHg)
